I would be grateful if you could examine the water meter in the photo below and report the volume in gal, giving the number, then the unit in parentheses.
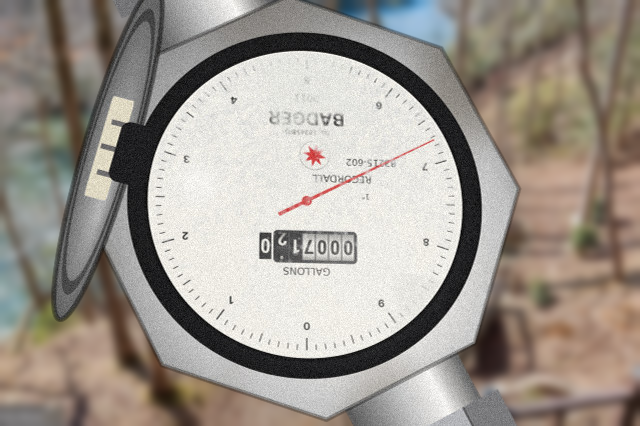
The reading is 7116.7 (gal)
